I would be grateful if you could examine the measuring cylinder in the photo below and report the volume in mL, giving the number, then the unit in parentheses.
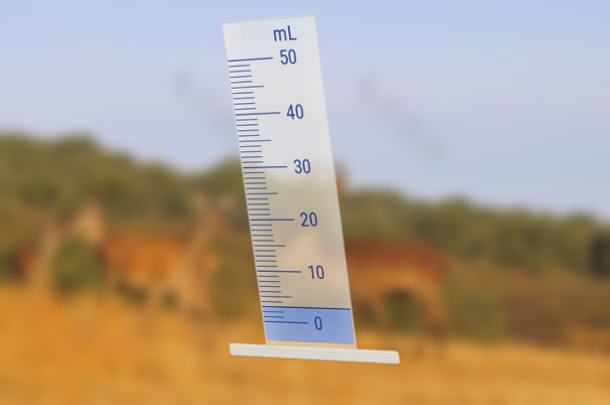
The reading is 3 (mL)
